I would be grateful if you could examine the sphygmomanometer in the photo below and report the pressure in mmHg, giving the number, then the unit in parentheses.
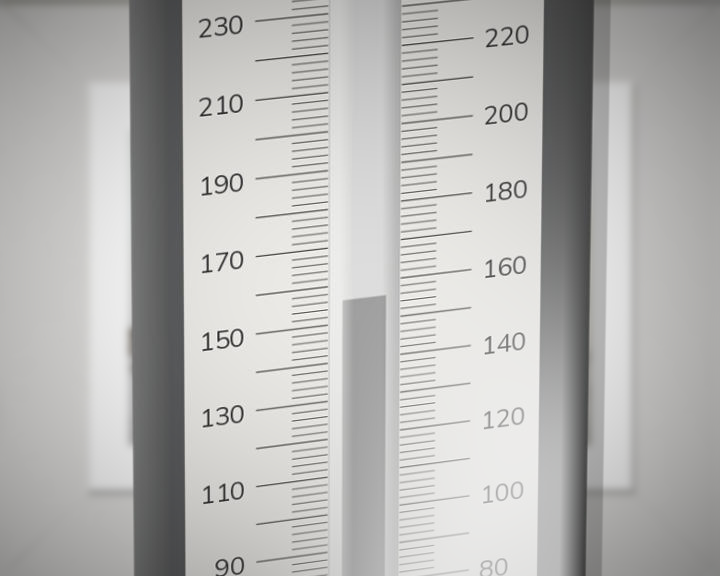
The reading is 156 (mmHg)
